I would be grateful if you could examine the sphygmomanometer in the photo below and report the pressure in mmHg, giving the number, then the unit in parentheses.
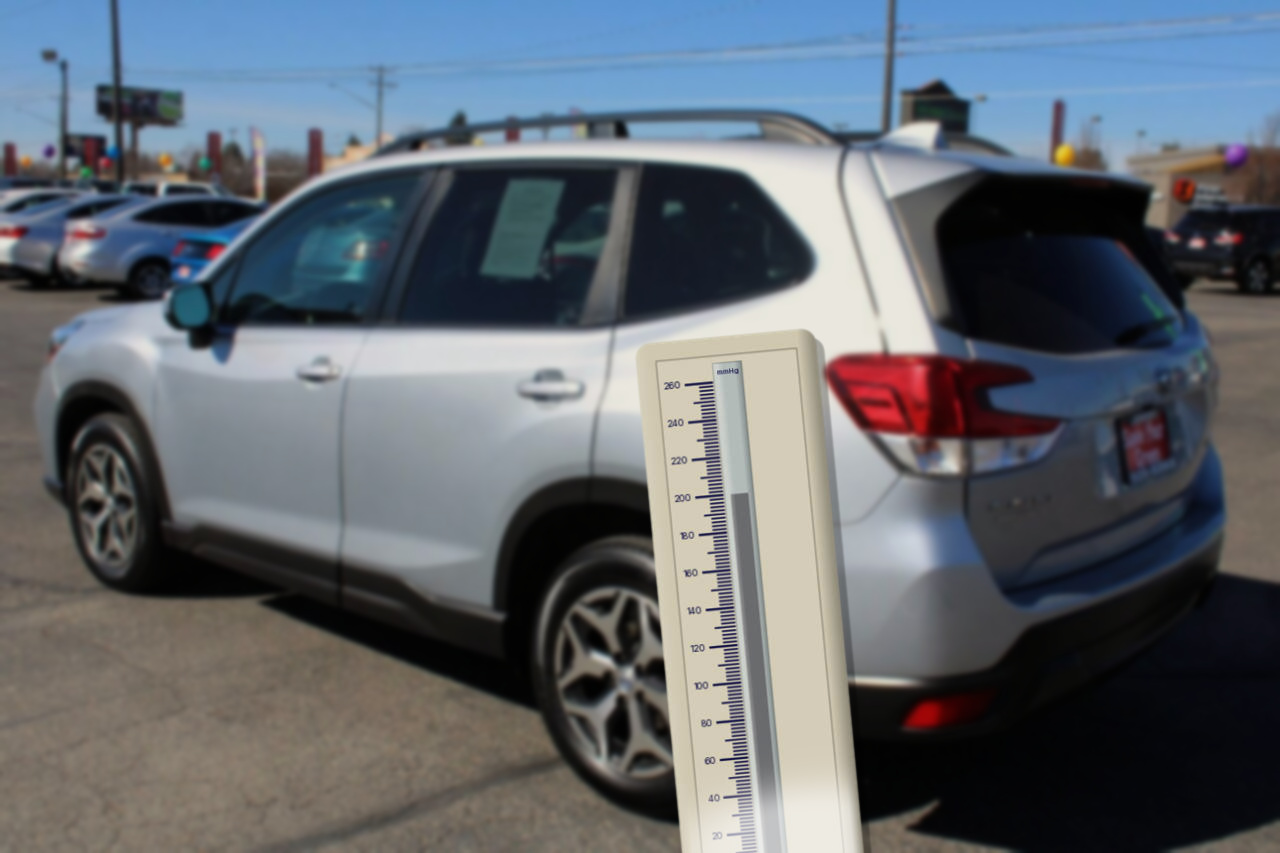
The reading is 200 (mmHg)
